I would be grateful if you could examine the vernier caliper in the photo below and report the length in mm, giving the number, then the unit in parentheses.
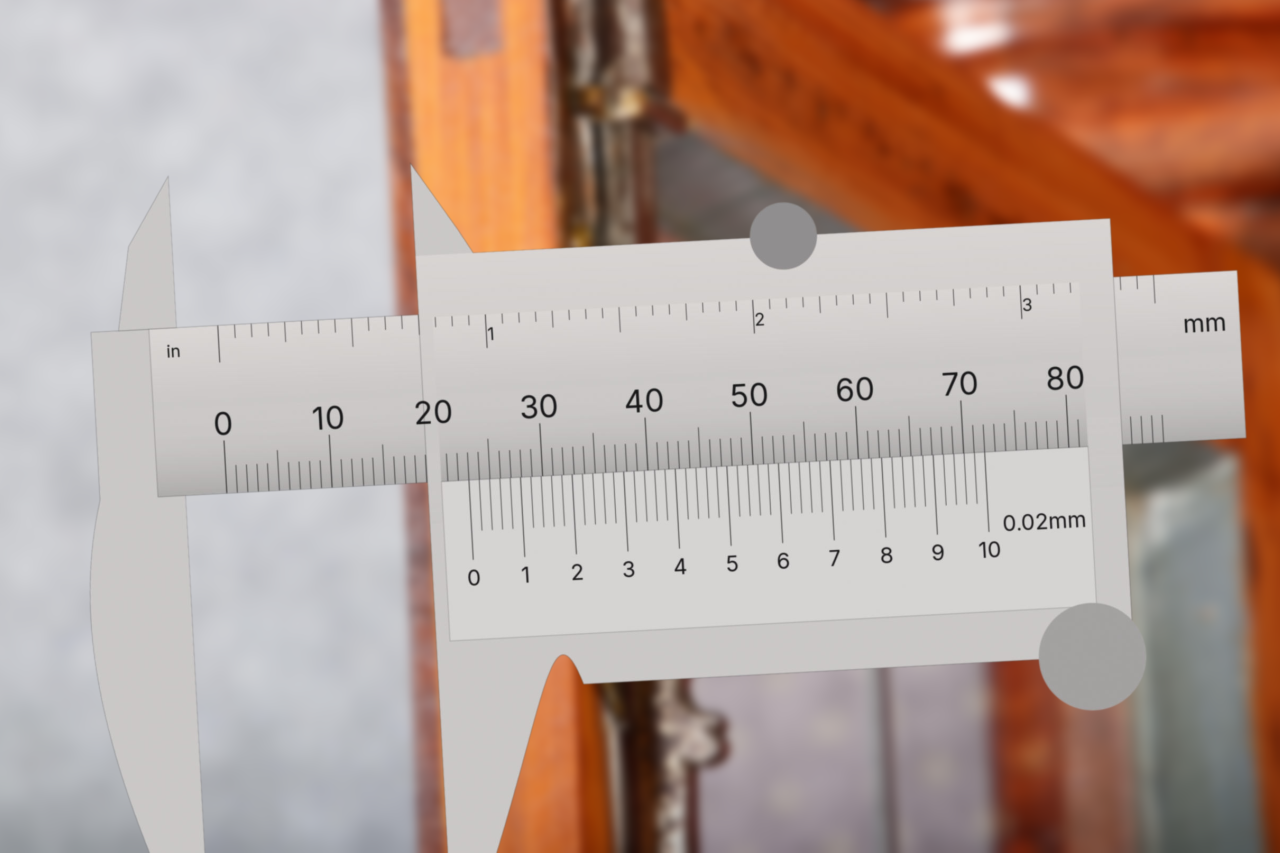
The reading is 23.0 (mm)
